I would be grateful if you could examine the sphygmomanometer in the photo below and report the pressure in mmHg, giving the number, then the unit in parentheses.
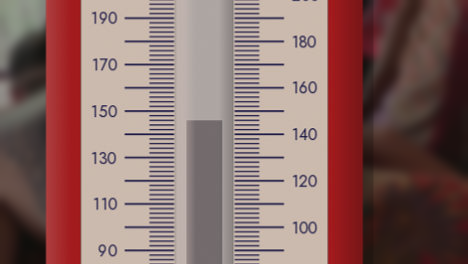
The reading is 146 (mmHg)
